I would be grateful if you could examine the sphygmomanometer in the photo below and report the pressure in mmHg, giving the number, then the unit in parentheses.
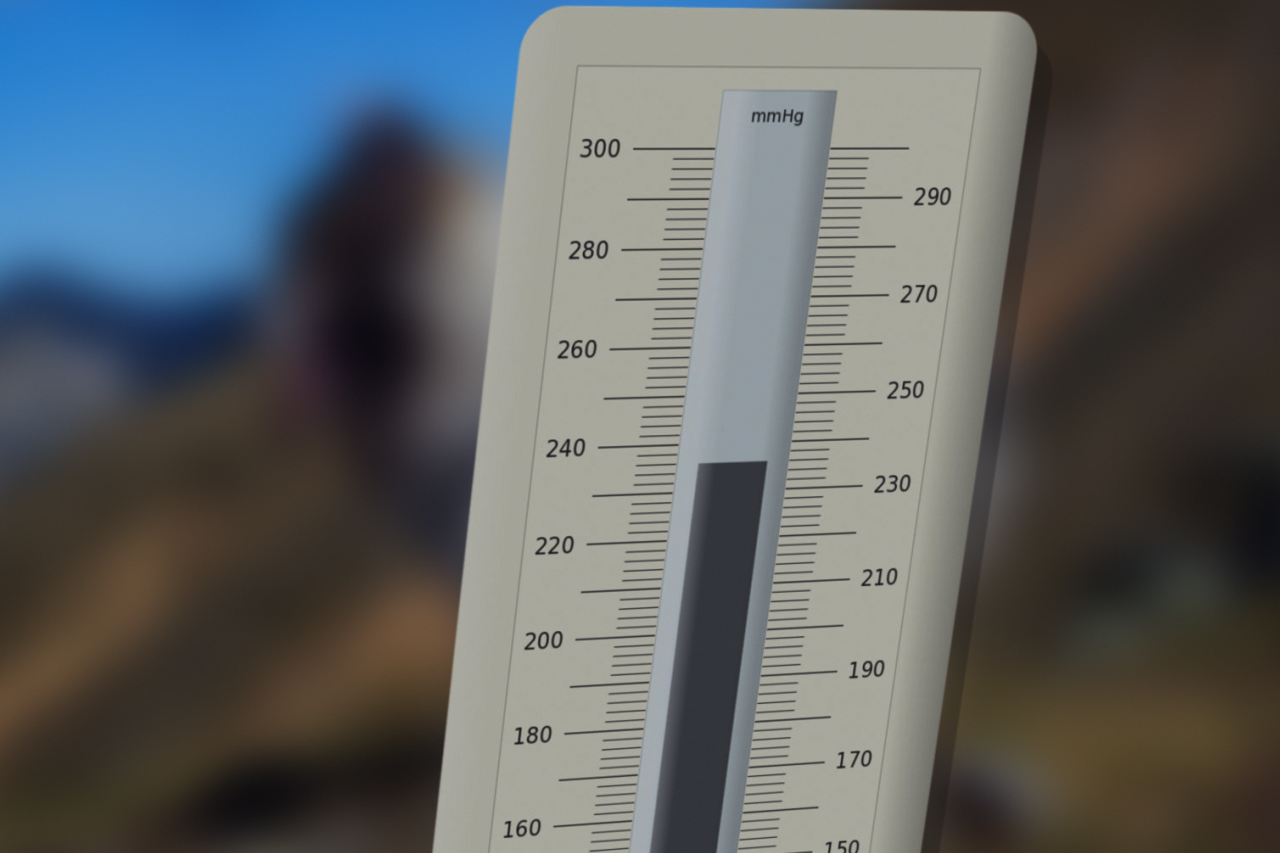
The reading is 236 (mmHg)
